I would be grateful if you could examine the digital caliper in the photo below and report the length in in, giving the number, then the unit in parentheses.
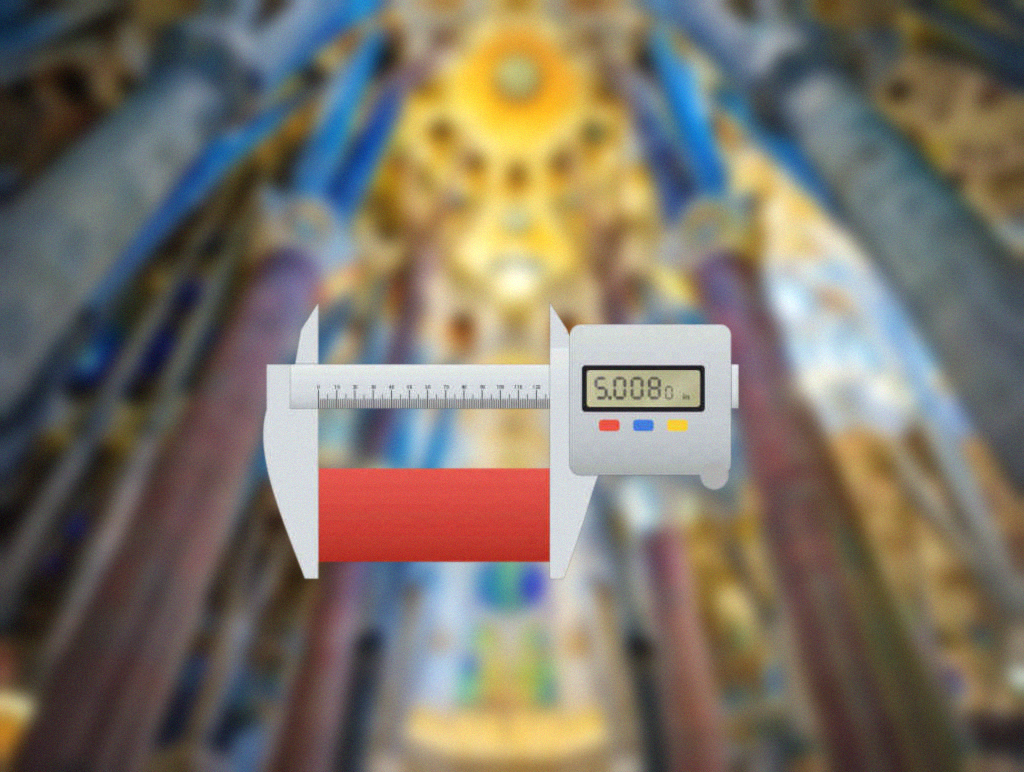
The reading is 5.0080 (in)
